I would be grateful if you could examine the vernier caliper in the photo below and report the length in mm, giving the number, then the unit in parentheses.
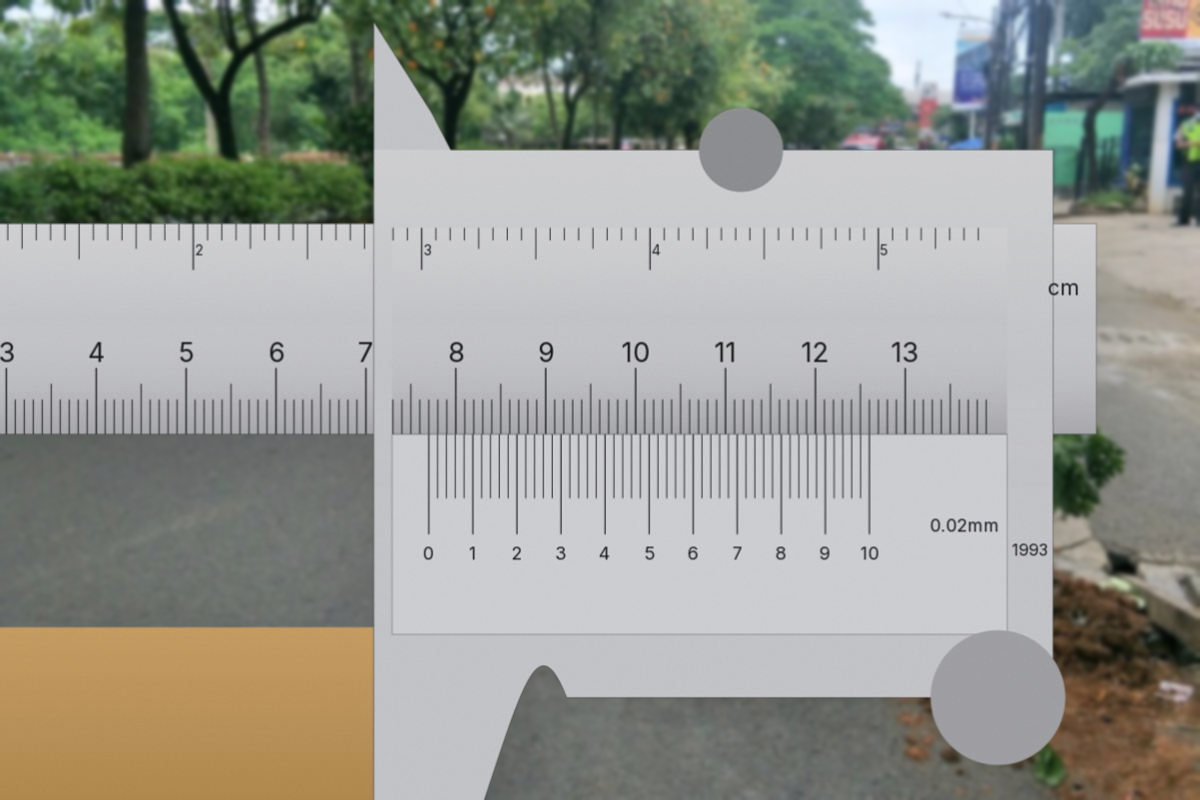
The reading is 77.0 (mm)
